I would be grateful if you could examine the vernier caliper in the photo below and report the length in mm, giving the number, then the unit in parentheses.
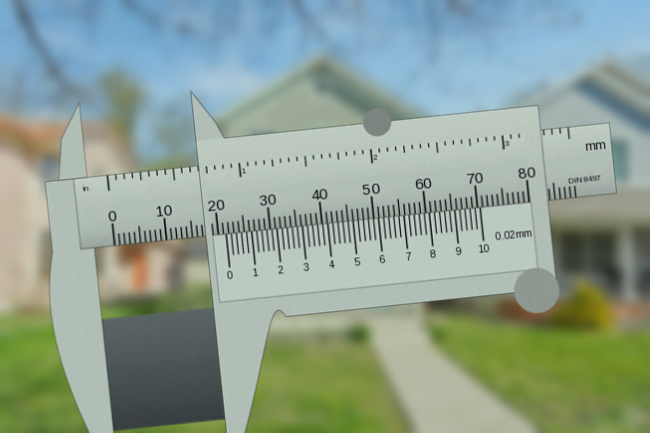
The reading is 21.5 (mm)
